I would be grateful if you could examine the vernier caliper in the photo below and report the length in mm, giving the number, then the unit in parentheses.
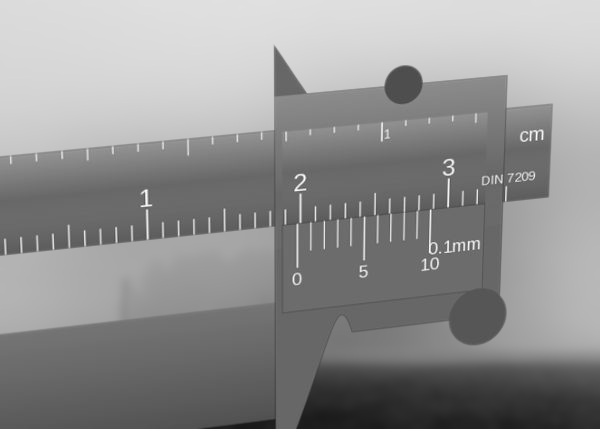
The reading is 19.8 (mm)
